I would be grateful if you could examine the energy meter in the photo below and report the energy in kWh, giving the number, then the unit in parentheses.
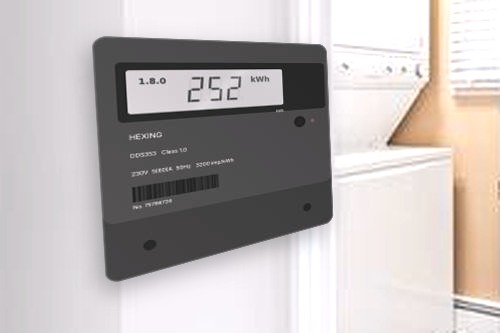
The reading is 252 (kWh)
